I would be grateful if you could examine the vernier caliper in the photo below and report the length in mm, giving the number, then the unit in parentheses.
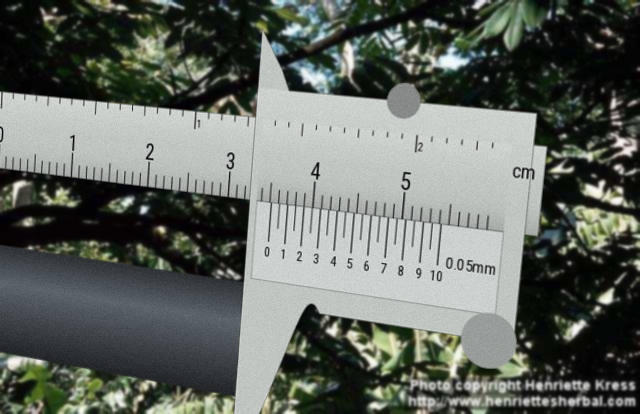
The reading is 35.2 (mm)
